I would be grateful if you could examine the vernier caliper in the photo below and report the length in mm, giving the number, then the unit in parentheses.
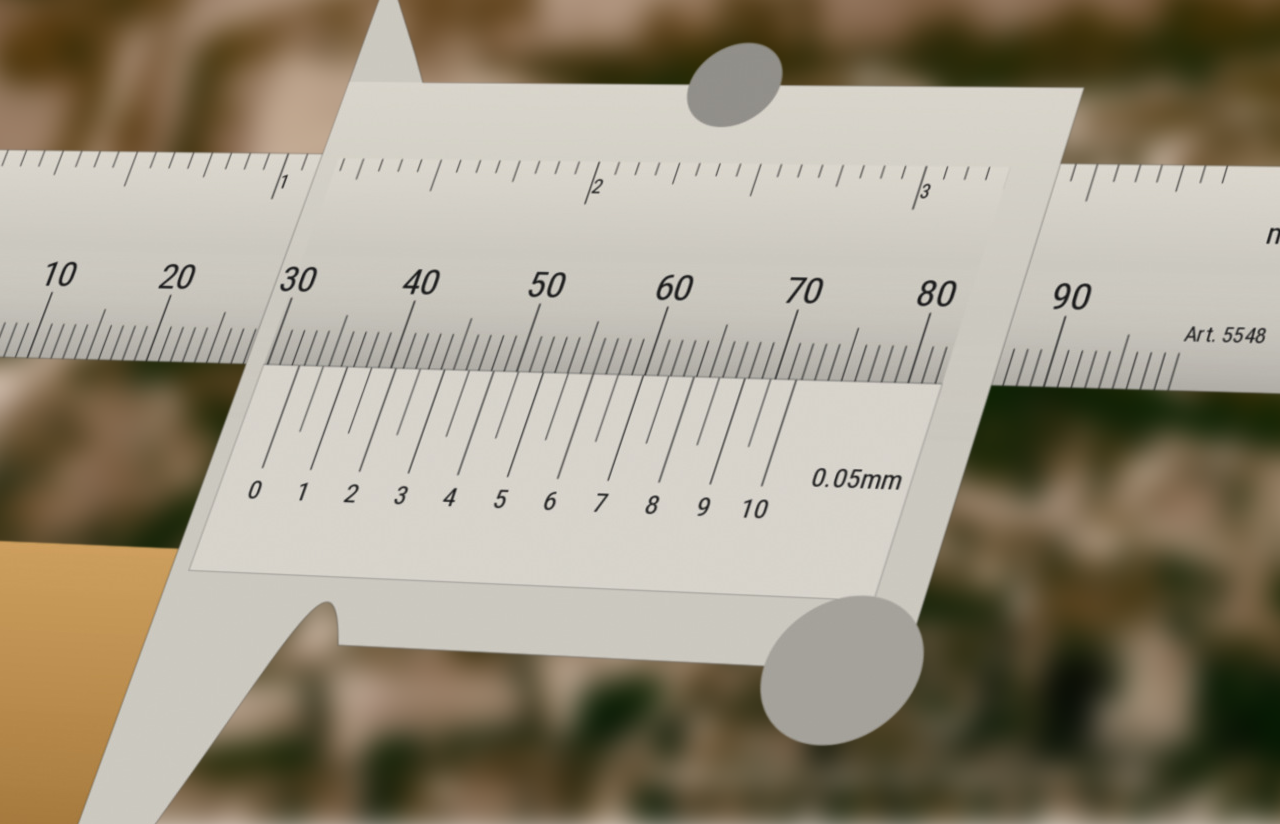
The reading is 32.6 (mm)
